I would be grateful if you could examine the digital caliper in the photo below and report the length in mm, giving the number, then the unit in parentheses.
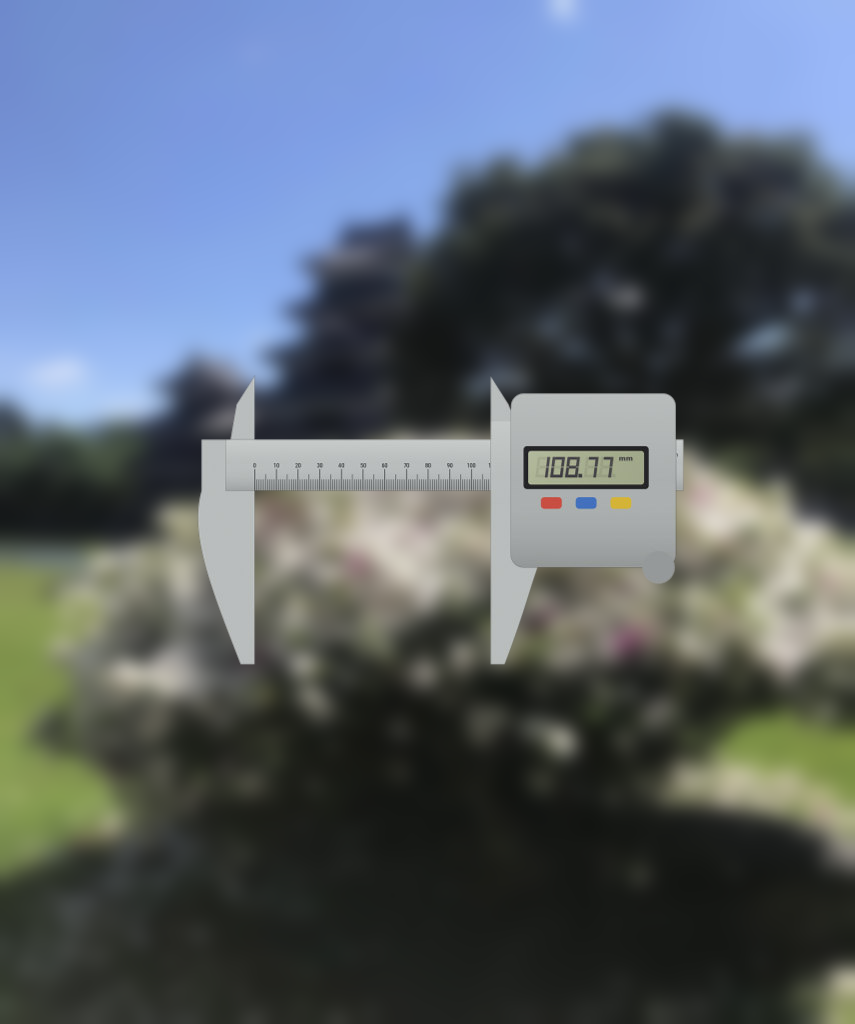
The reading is 108.77 (mm)
